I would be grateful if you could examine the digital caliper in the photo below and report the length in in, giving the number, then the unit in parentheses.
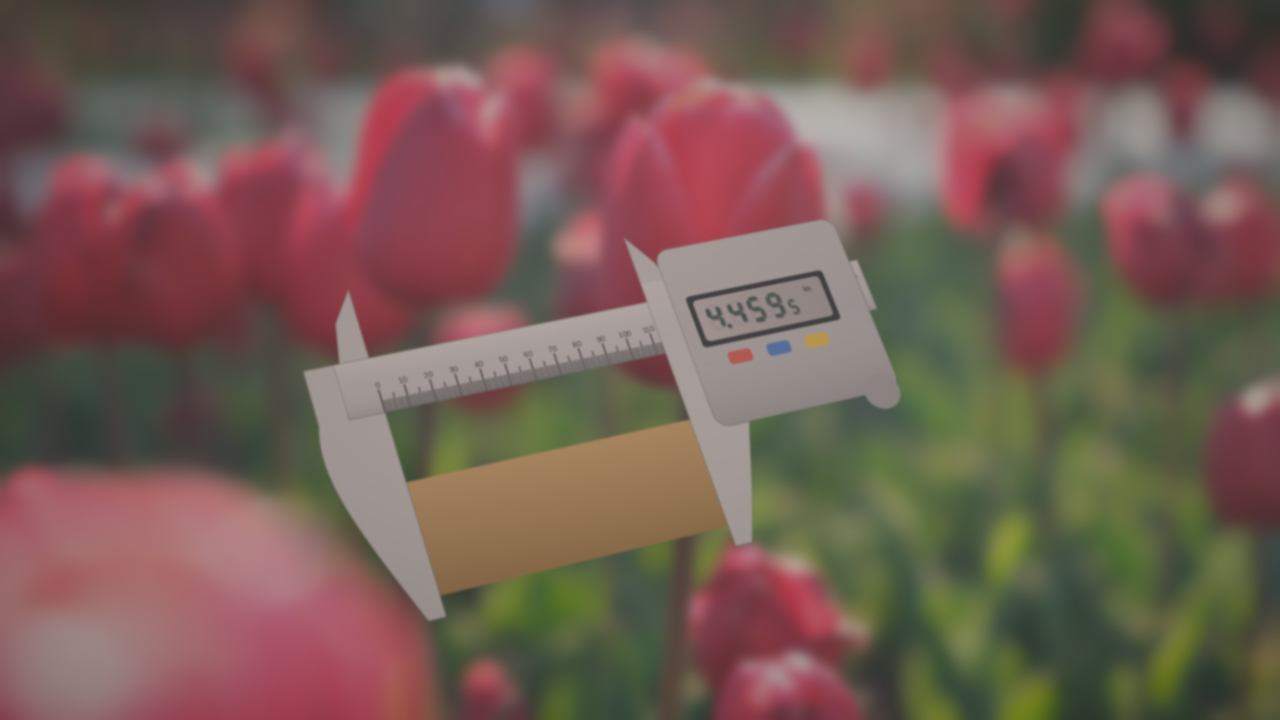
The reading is 4.4595 (in)
